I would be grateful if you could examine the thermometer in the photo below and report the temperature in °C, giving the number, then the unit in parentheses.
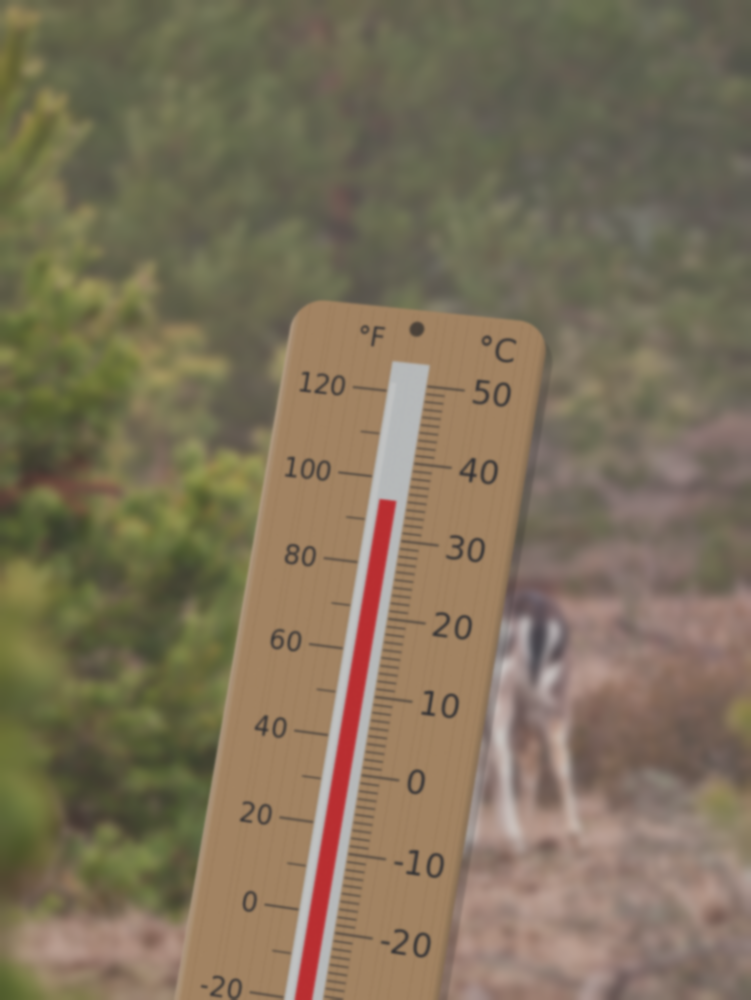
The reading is 35 (°C)
